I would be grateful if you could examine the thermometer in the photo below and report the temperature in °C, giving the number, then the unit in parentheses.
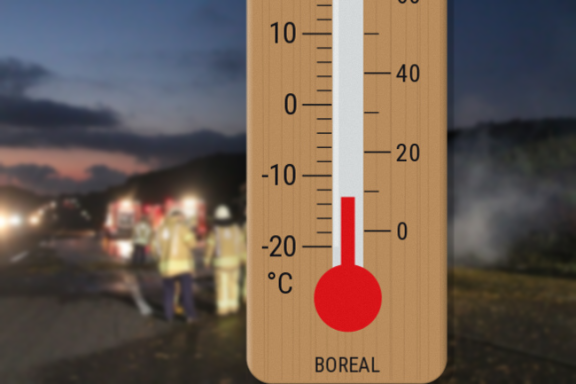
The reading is -13 (°C)
